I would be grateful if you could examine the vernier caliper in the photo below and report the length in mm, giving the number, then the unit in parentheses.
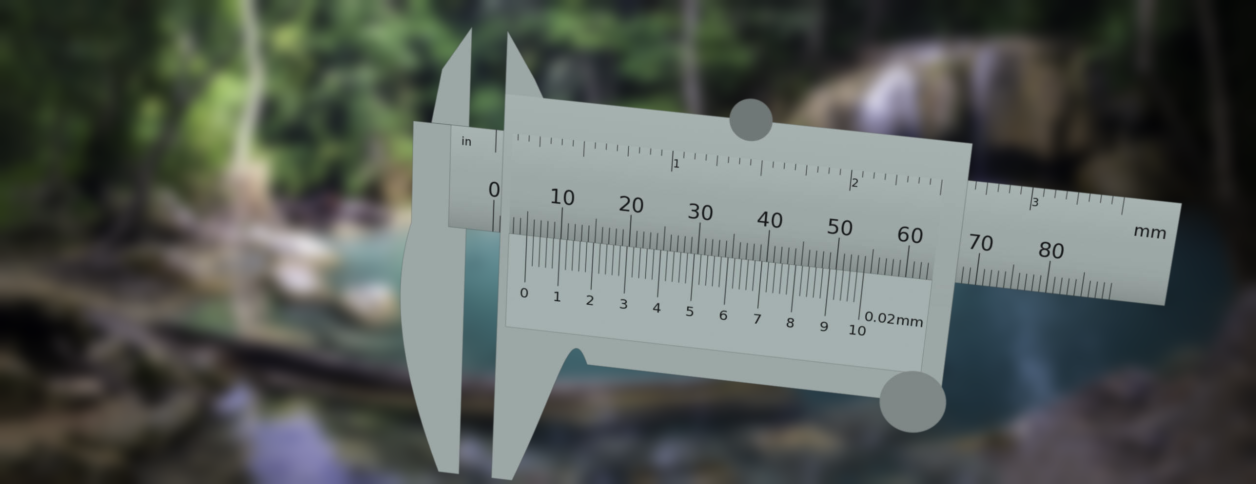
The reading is 5.0 (mm)
